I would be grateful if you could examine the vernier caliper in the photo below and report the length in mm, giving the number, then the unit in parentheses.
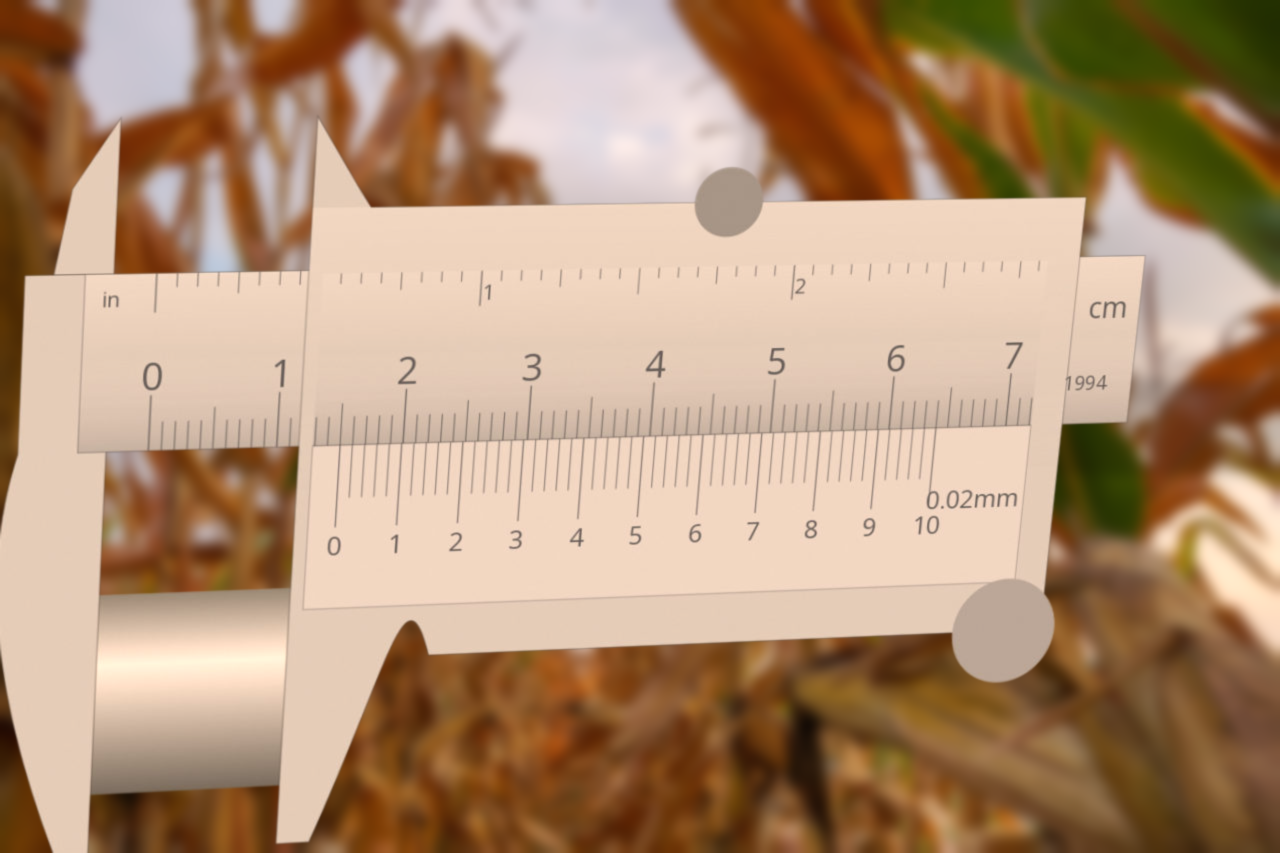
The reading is 15.0 (mm)
